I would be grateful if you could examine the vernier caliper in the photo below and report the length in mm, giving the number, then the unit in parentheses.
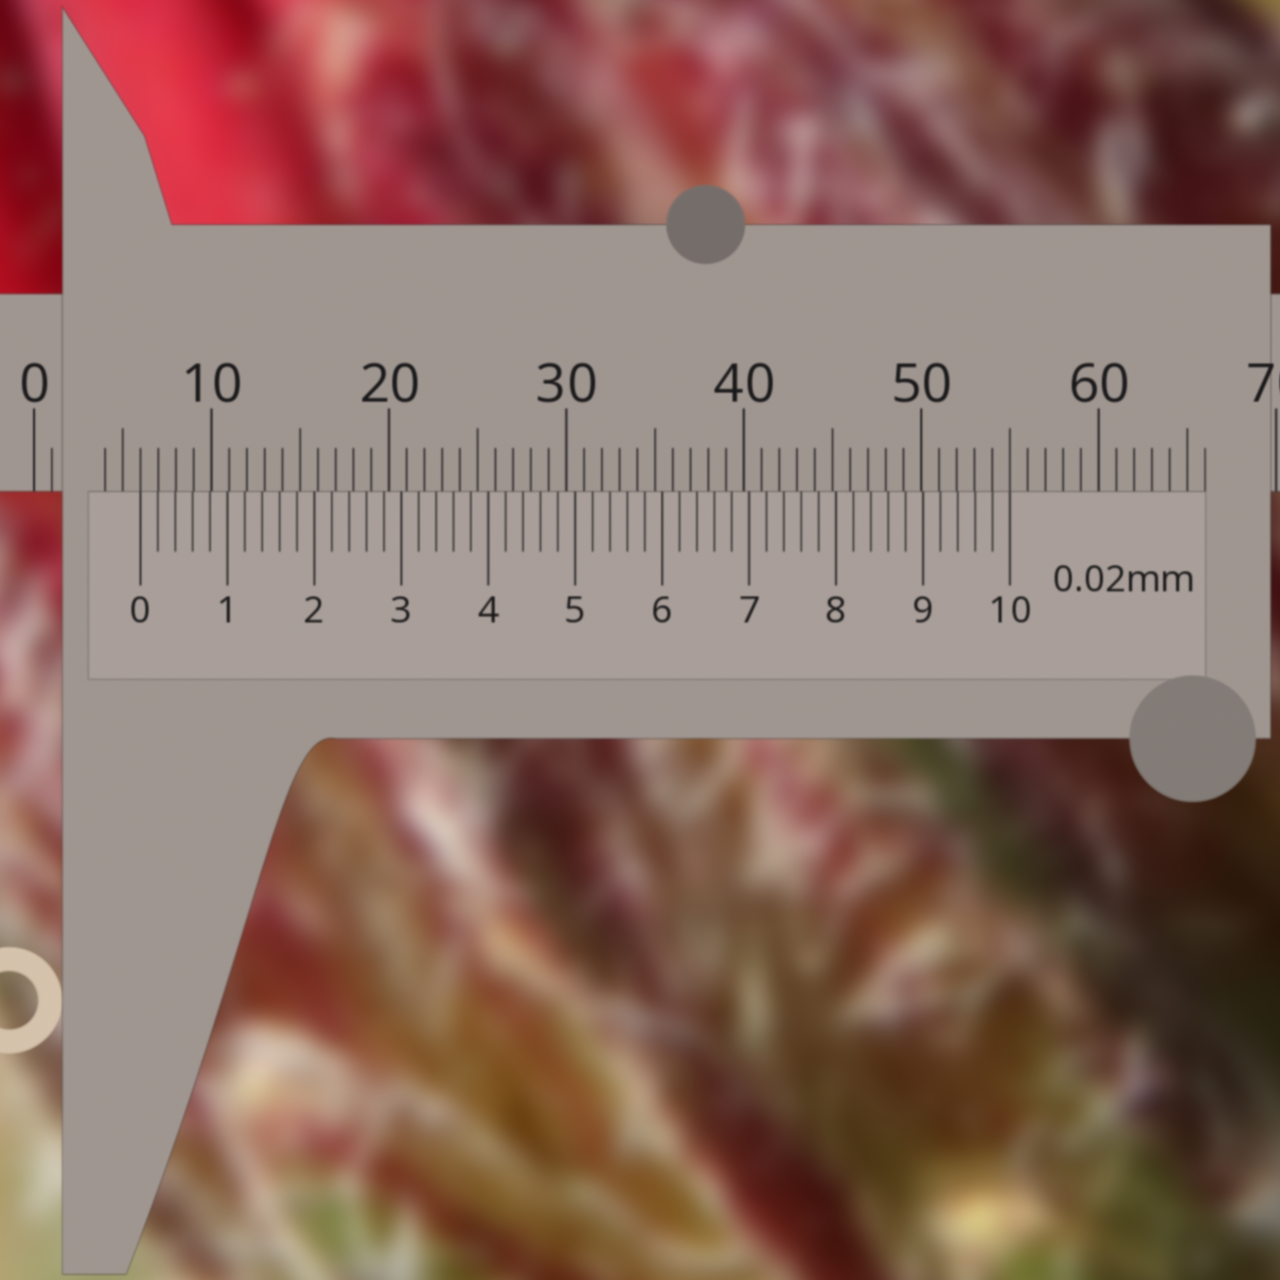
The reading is 6.0 (mm)
